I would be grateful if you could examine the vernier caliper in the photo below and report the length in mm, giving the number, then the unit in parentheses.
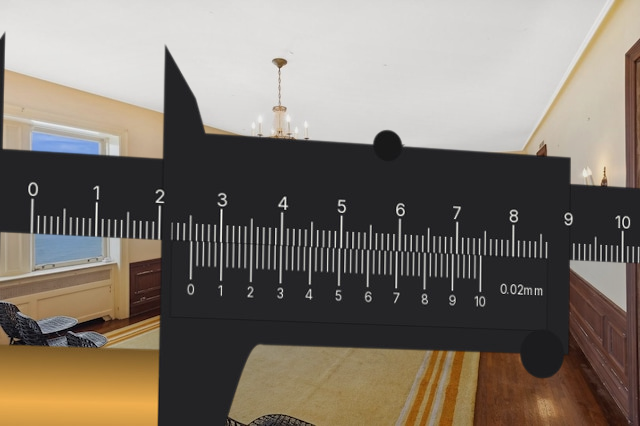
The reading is 25.2 (mm)
